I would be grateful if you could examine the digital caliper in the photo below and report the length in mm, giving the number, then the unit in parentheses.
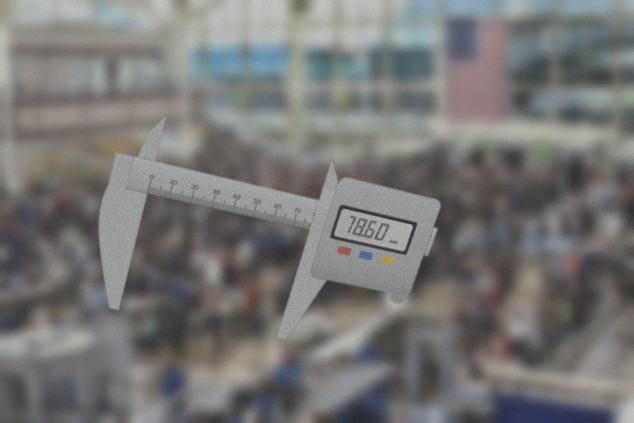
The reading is 78.60 (mm)
